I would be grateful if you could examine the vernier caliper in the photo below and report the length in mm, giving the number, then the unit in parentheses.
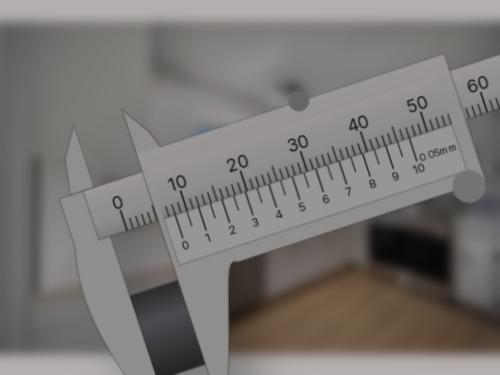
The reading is 8.0 (mm)
